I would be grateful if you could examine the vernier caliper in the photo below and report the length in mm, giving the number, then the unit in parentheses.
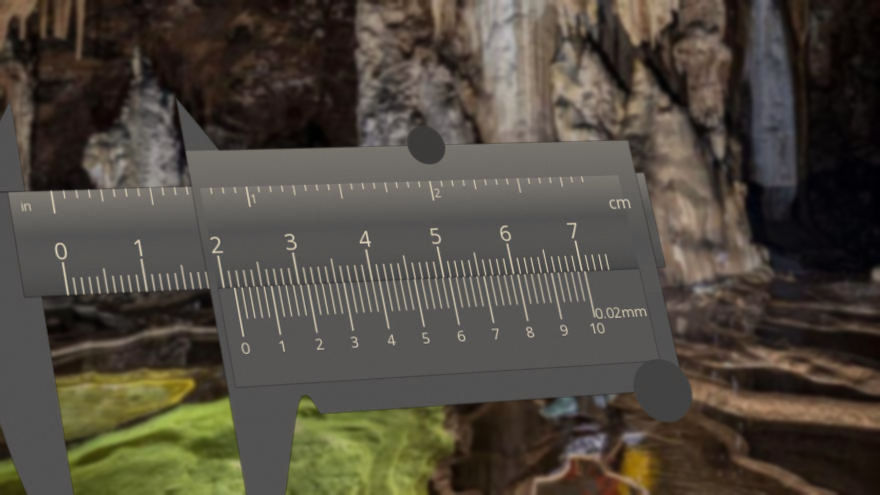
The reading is 21.4 (mm)
